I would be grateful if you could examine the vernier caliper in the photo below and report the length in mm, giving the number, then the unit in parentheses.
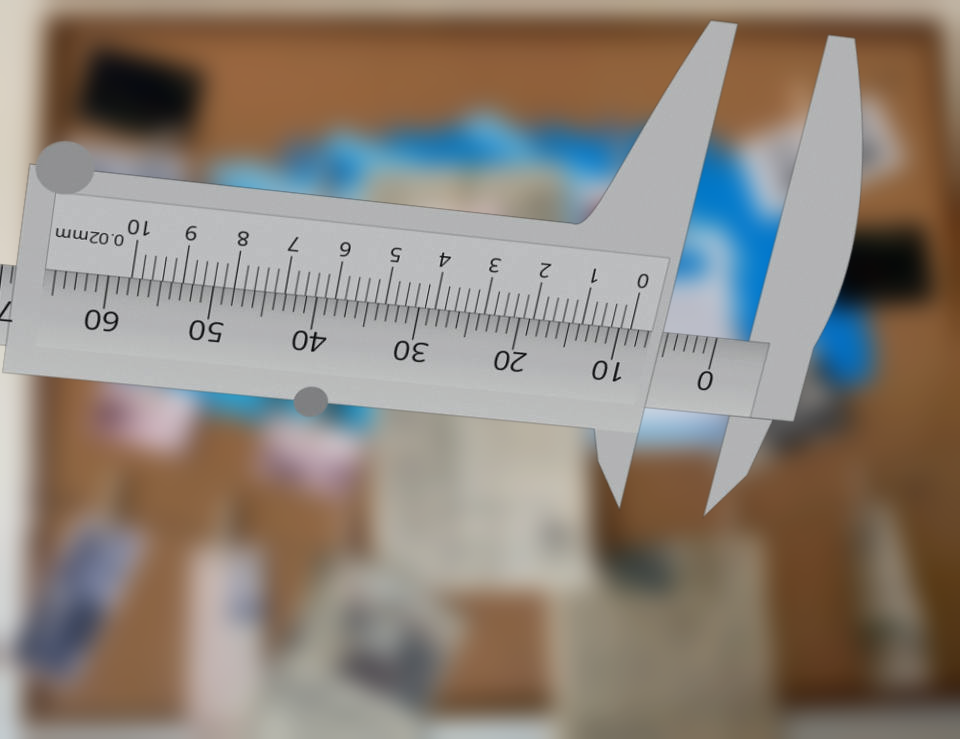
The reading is 8.8 (mm)
